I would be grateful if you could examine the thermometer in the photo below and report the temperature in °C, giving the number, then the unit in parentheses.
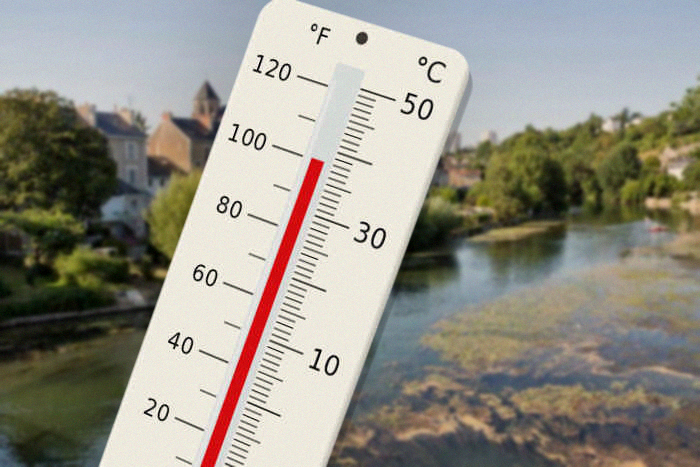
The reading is 38 (°C)
